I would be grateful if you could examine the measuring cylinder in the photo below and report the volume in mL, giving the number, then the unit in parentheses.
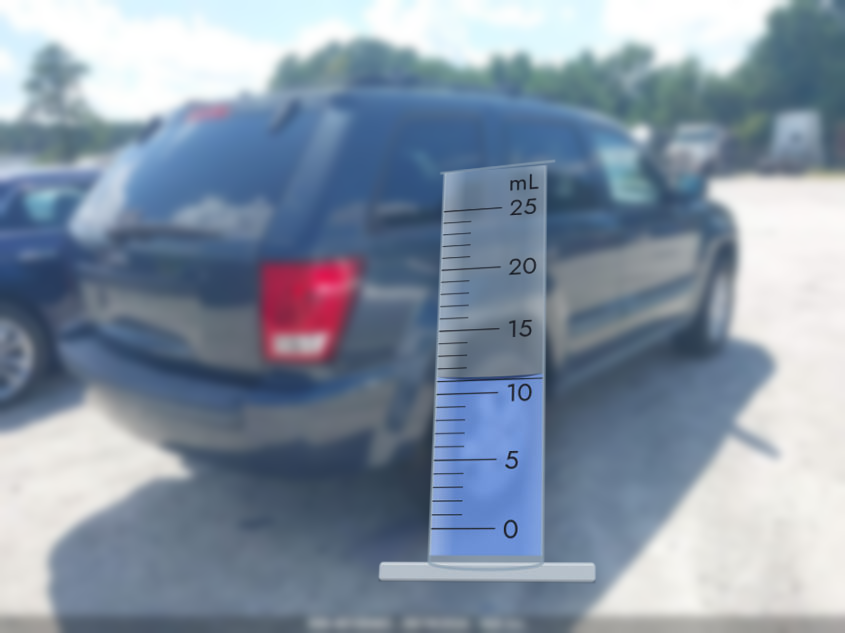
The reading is 11 (mL)
